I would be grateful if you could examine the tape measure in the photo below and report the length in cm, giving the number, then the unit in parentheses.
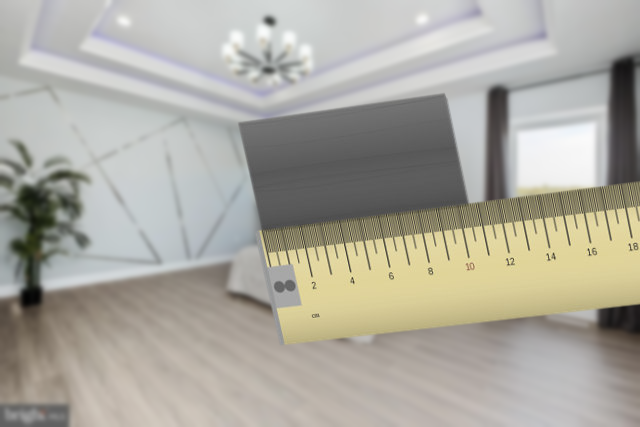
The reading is 10.5 (cm)
